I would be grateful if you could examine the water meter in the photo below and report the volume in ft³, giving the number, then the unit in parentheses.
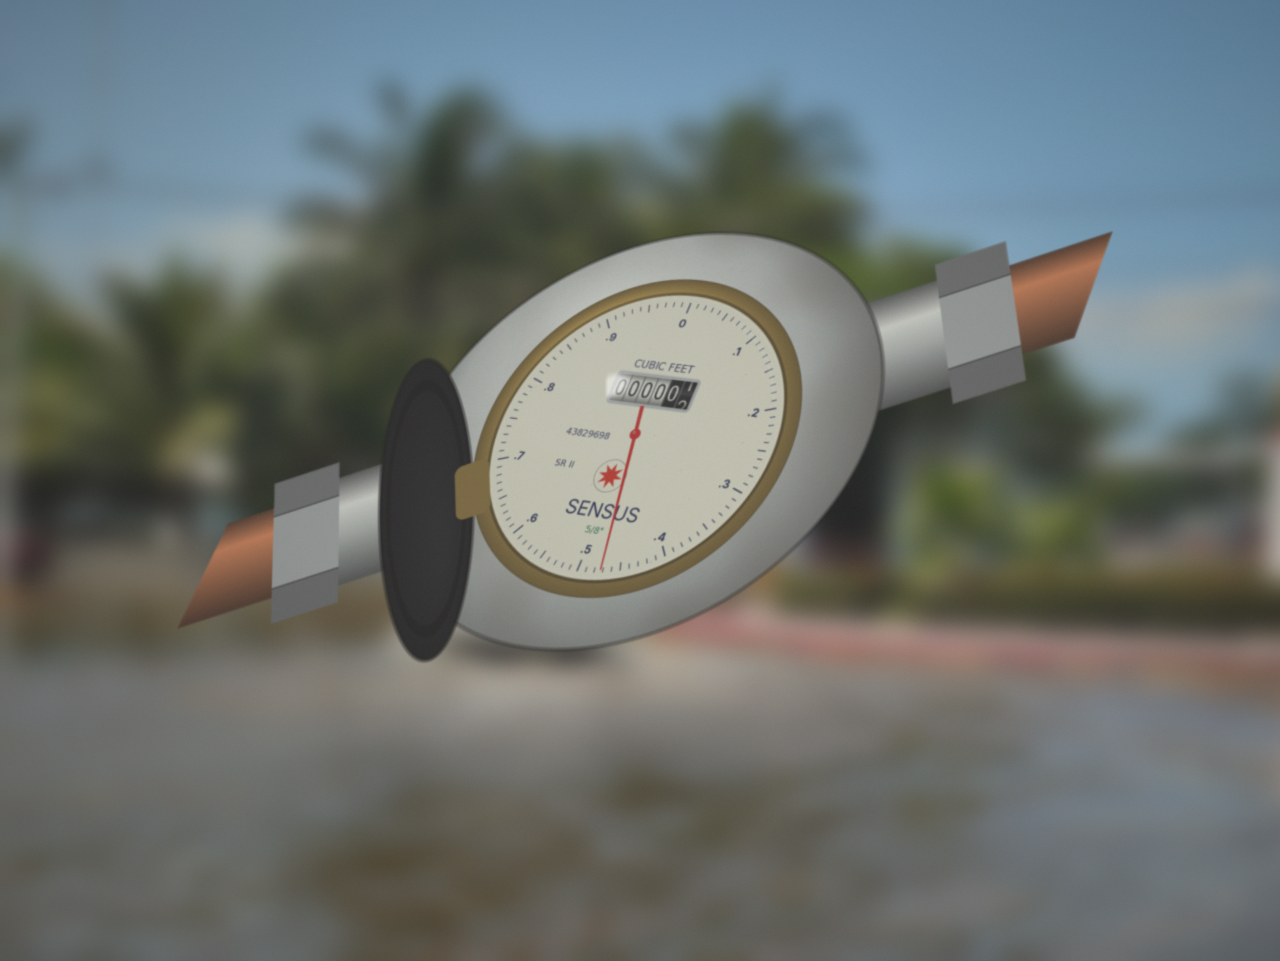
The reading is 1.47 (ft³)
